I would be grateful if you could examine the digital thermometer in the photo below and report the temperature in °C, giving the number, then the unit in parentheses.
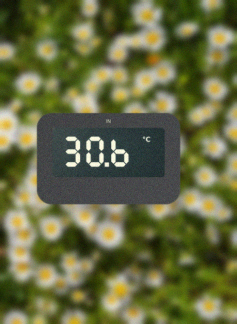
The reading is 30.6 (°C)
